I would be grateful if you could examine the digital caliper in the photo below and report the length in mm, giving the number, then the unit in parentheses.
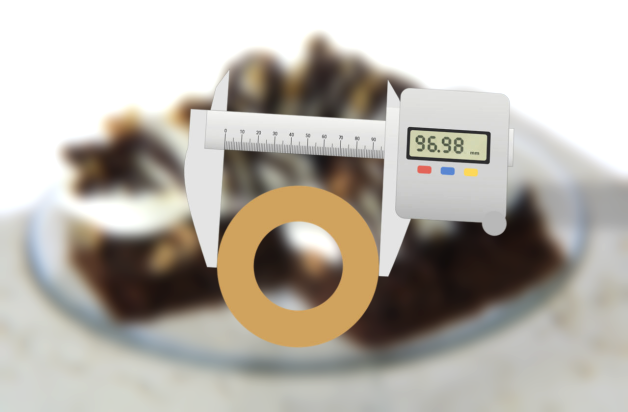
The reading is 96.98 (mm)
